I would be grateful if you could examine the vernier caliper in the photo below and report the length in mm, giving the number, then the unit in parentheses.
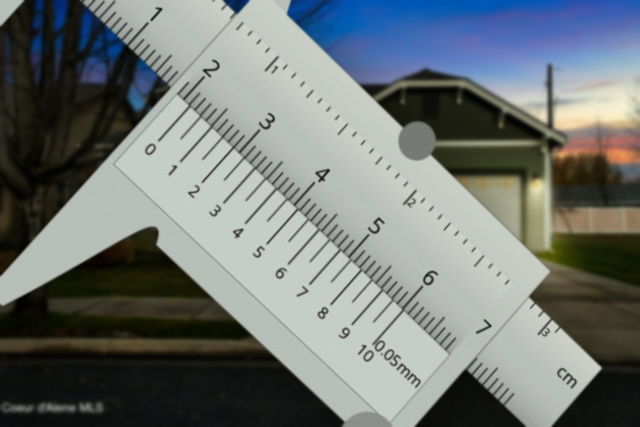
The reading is 21.2 (mm)
